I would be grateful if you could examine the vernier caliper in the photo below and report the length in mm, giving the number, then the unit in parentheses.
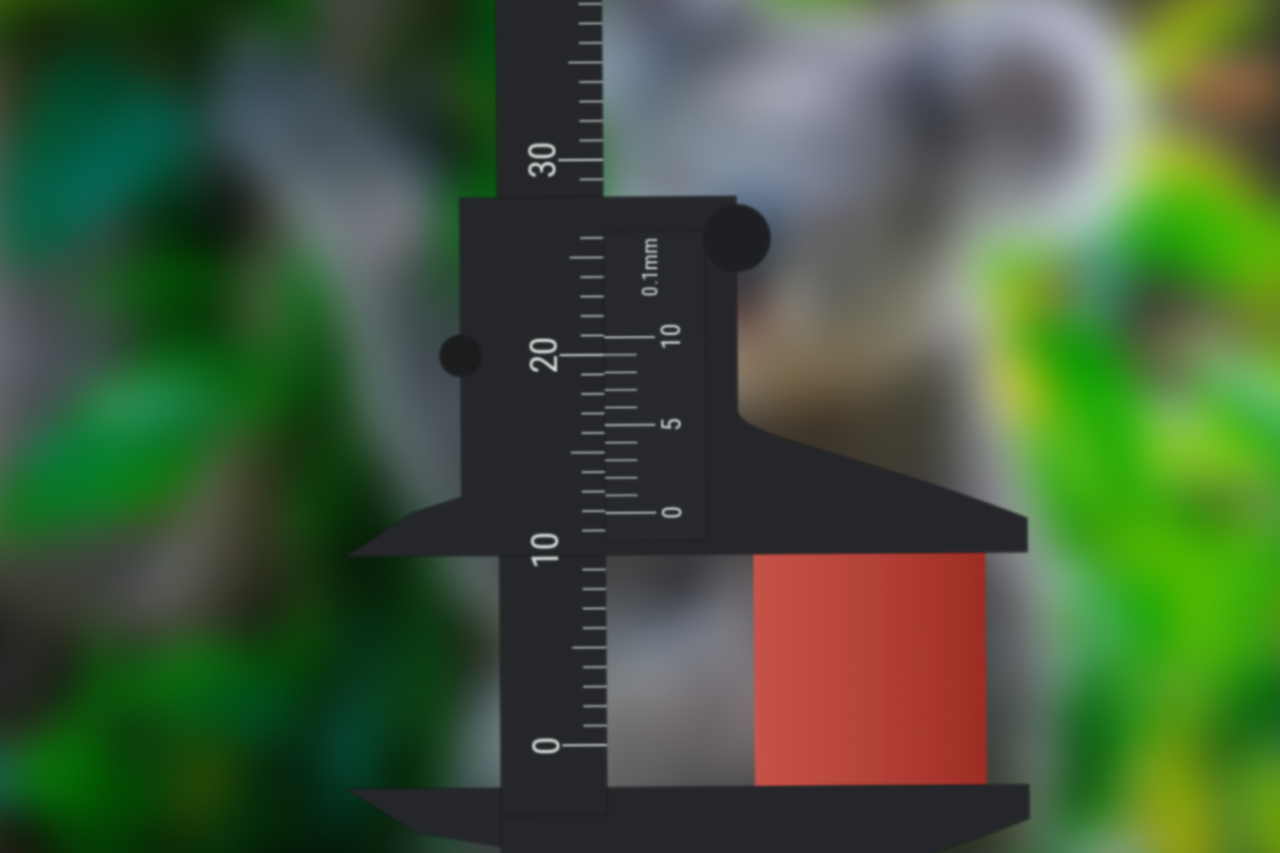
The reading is 11.9 (mm)
